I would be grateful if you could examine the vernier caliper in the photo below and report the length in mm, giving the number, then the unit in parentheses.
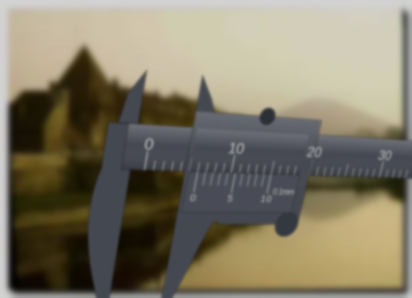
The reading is 6.0 (mm)
